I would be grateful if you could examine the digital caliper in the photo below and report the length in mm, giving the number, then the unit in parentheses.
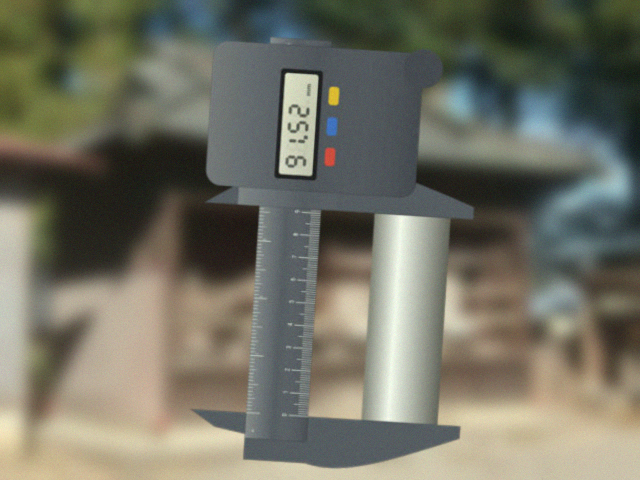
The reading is 91.52 (mm)
